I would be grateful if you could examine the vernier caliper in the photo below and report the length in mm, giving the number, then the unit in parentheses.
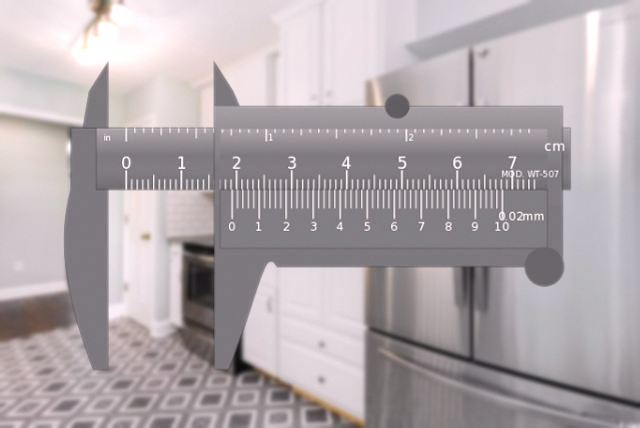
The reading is 19.2 (mm)
